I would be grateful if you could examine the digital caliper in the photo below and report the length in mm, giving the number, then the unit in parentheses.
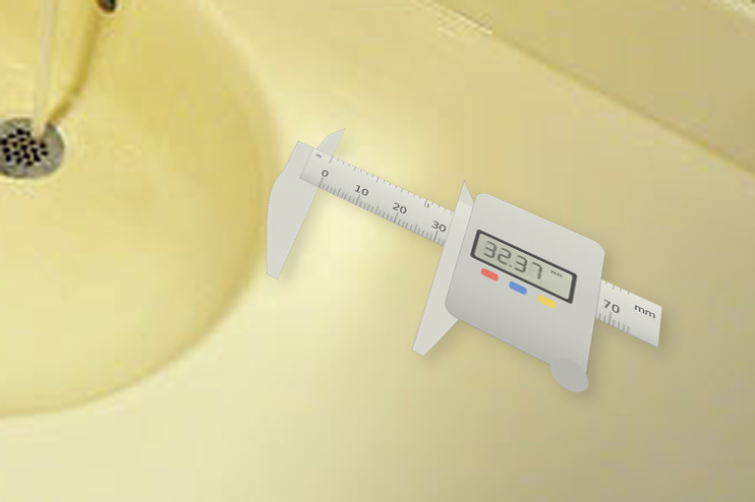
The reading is 32.37 (mm)
